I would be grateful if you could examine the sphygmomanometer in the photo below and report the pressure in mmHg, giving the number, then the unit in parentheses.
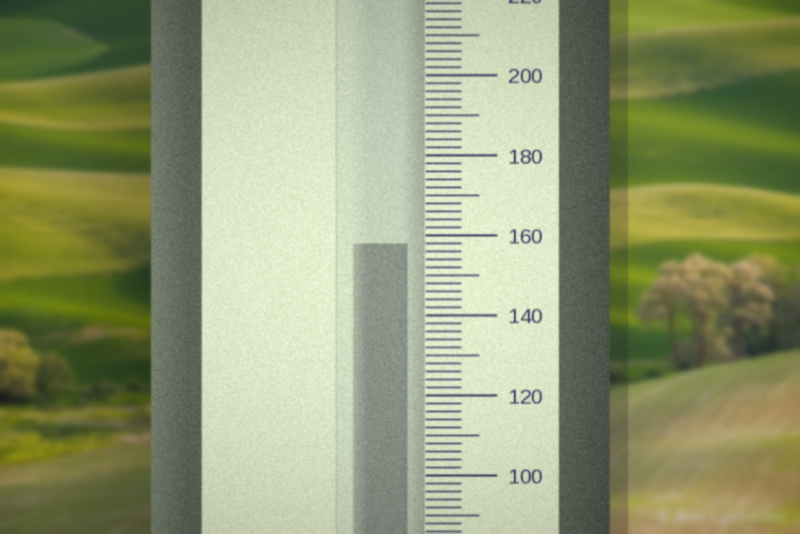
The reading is 158 (mmHg)
